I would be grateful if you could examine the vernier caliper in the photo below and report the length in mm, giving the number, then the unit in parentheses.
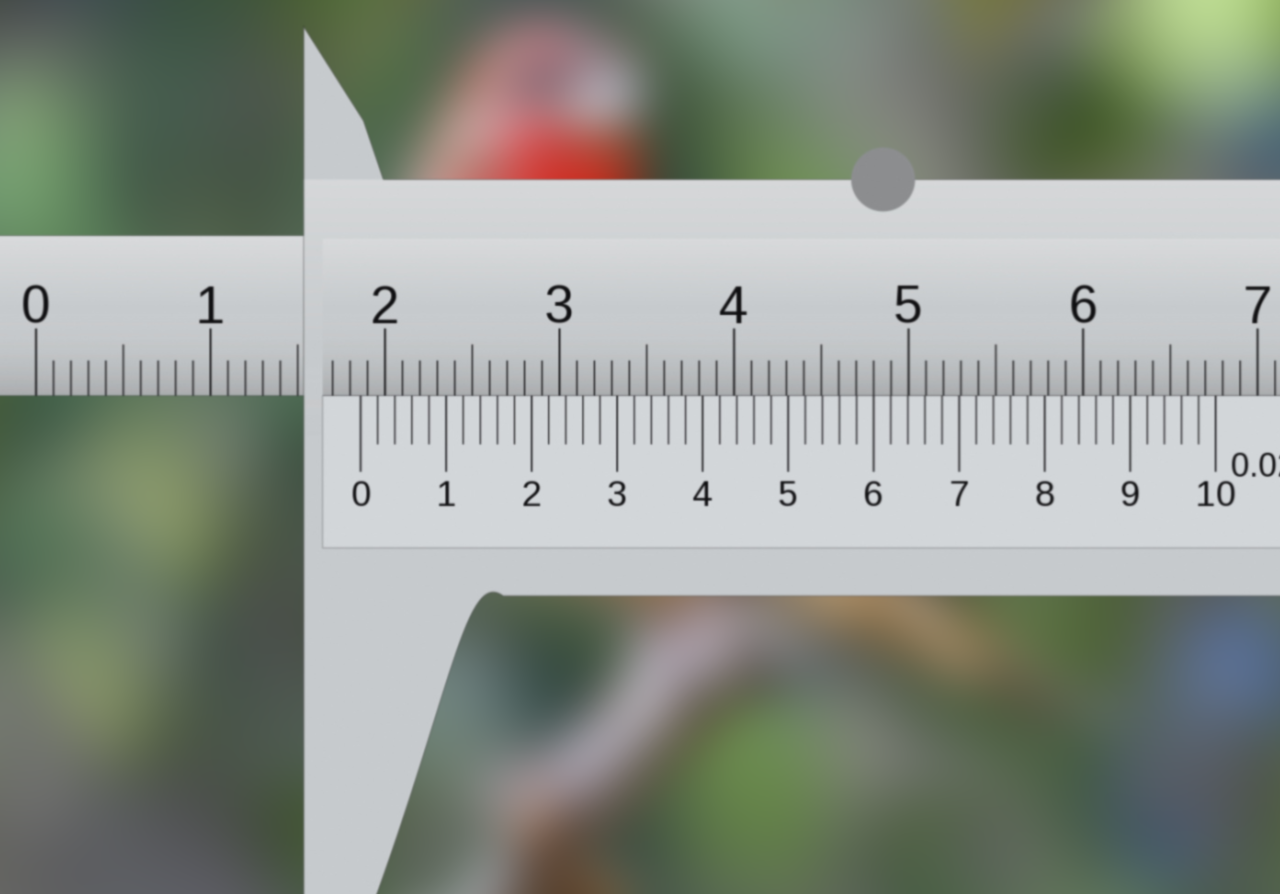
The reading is 18.6 (mm)
